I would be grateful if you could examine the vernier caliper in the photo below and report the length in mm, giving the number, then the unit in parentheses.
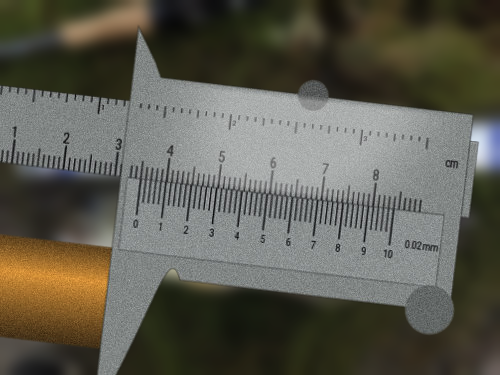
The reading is 35.0 (mm)
